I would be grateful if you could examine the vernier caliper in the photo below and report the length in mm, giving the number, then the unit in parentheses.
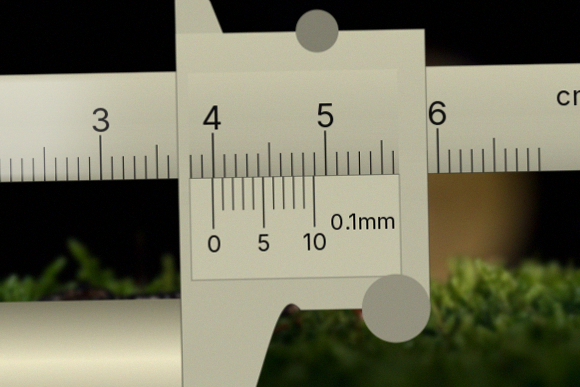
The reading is 39.9 (mm)
